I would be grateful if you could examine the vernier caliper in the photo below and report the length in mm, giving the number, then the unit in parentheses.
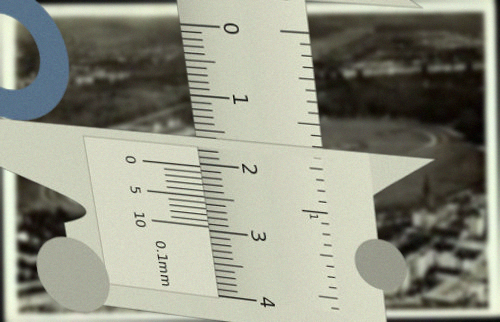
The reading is 20.4 (mm)
